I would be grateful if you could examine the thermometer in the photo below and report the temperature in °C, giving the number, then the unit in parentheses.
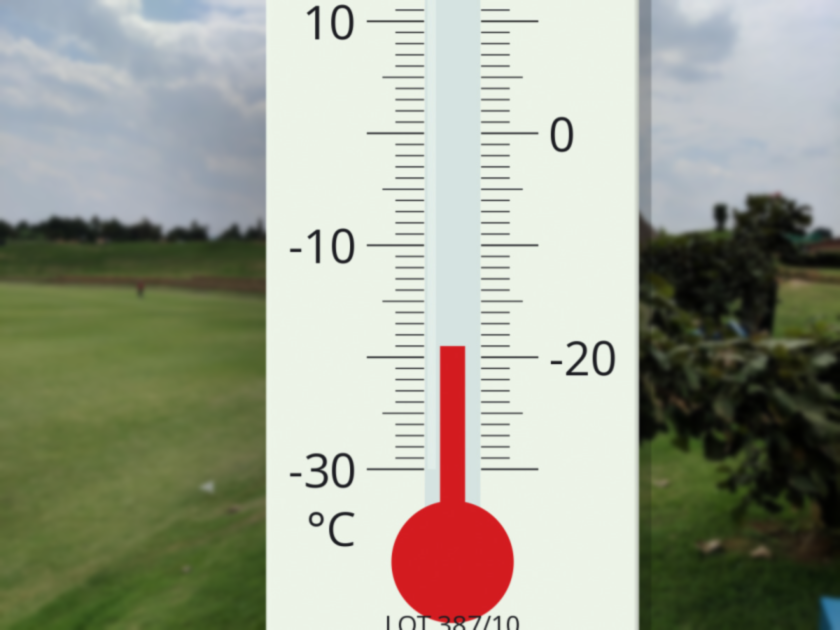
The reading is -19 (°C)
